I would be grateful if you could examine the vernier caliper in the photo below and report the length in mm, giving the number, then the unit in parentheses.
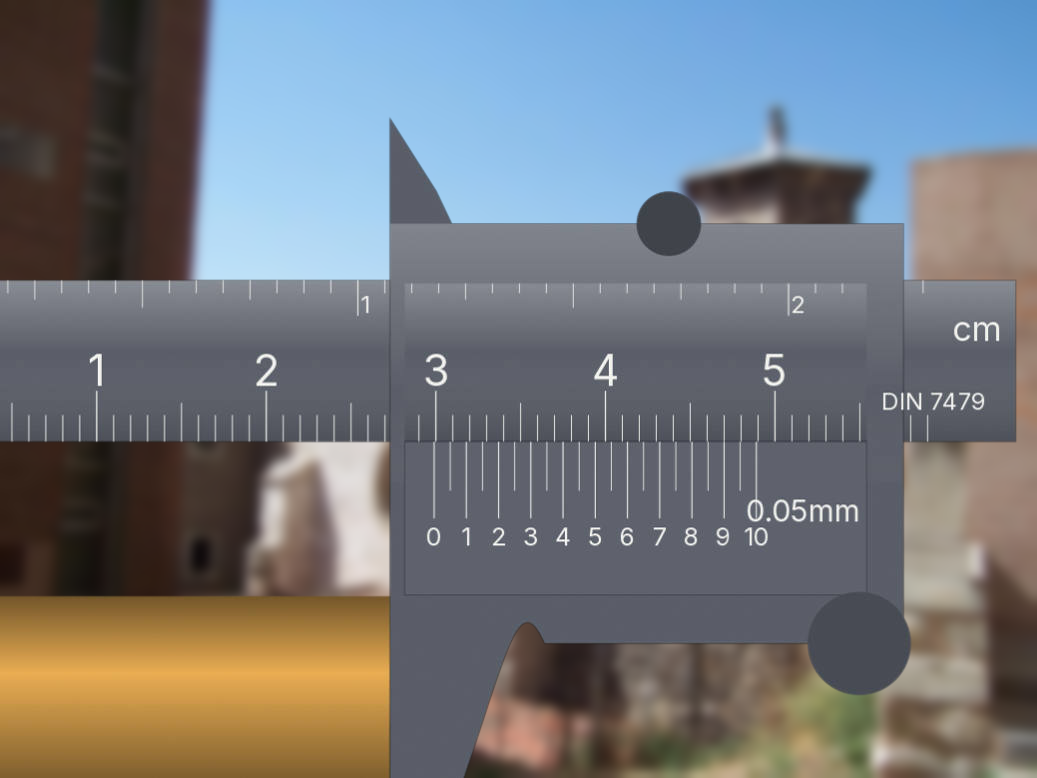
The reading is 29.9 (mm)
